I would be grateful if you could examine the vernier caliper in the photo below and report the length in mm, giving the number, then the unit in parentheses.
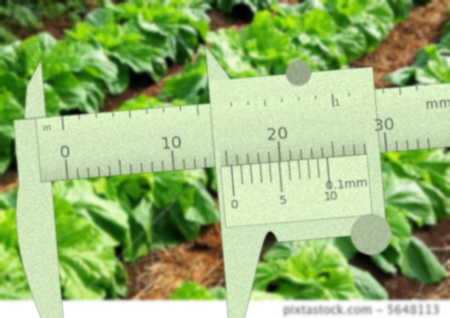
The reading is 15.4 (mm)
